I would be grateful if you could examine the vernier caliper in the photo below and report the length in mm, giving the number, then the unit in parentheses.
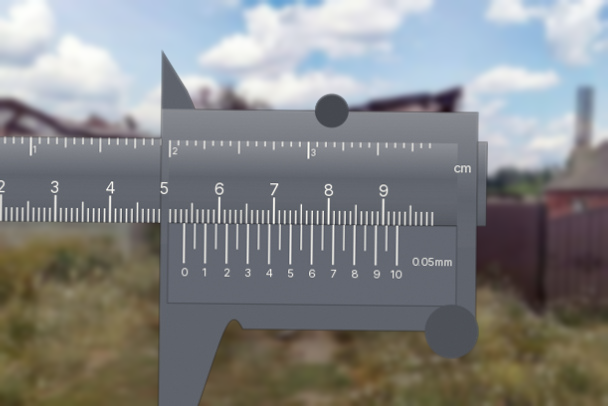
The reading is 53.6 (mm)
